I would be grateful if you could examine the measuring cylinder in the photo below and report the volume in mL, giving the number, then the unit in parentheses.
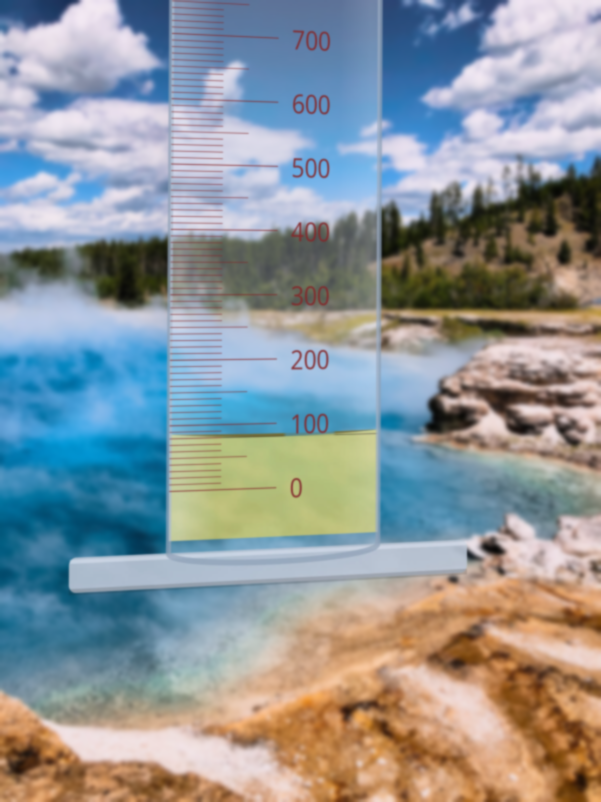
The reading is 80 (mL)
